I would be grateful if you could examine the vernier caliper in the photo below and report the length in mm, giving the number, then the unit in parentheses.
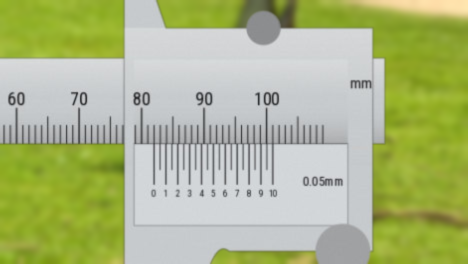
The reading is 82.0 (mm)
